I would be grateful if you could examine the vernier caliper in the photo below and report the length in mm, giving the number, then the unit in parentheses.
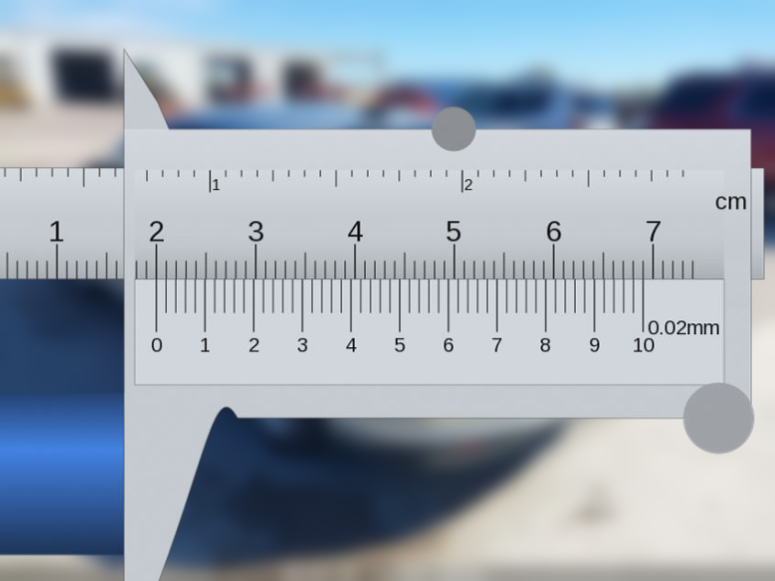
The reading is 20.0 (mm)
